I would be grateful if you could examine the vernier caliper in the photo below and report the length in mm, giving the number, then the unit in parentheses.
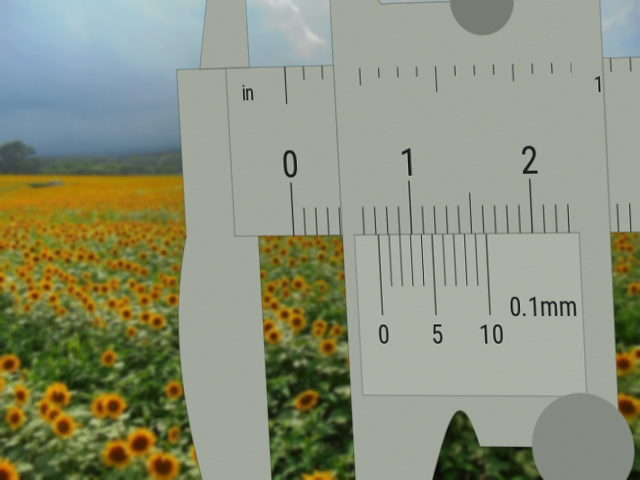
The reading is 7.2 (mm)
